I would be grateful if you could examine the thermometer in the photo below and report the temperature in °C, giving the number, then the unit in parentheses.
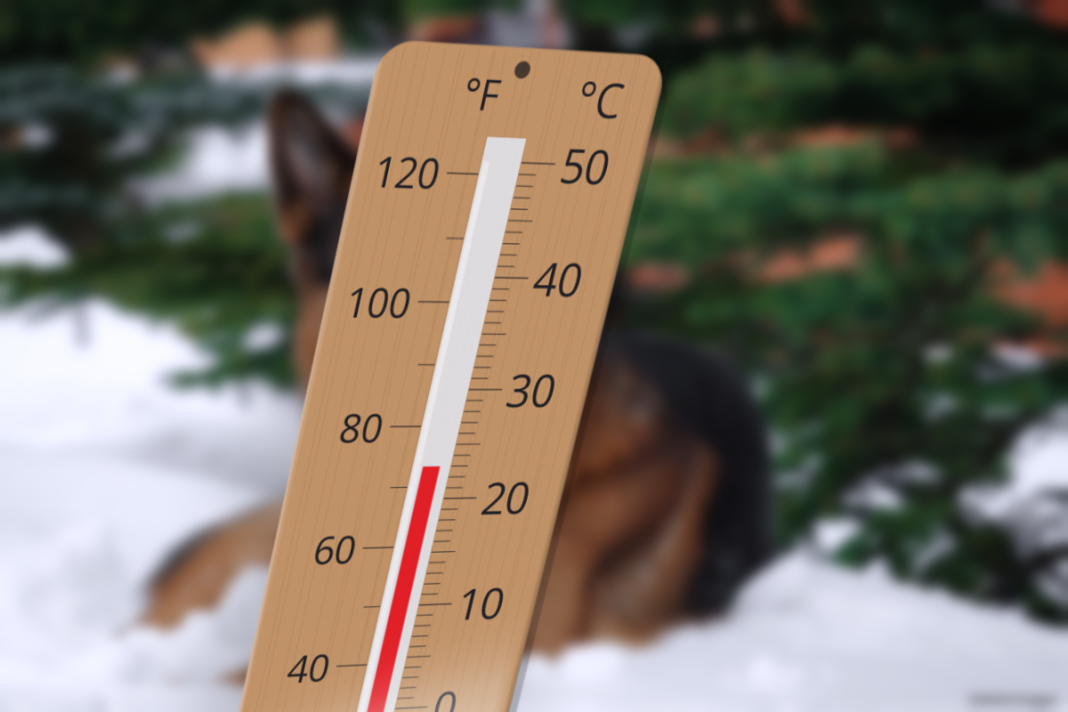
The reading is 23 (°C)
